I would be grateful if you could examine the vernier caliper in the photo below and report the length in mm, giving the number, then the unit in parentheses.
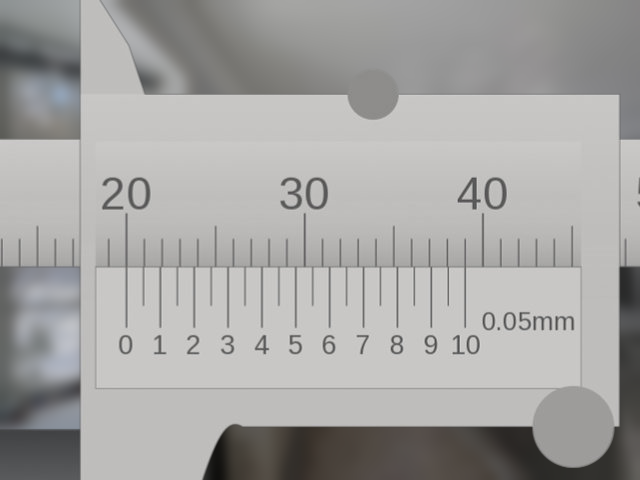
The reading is 20.0 (mm)
